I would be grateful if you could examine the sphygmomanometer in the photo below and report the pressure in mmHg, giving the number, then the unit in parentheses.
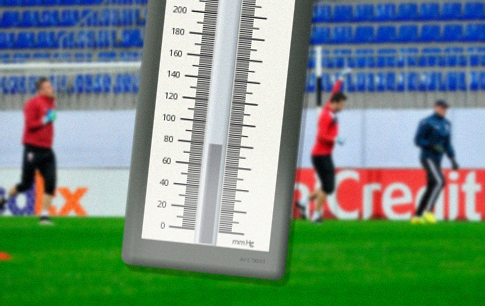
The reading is 80 (mmHg)
